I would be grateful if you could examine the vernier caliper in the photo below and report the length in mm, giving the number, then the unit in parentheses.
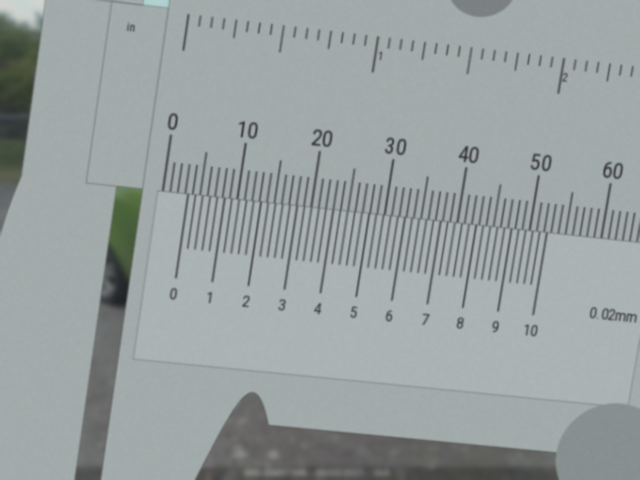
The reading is 3.4 (mm)
